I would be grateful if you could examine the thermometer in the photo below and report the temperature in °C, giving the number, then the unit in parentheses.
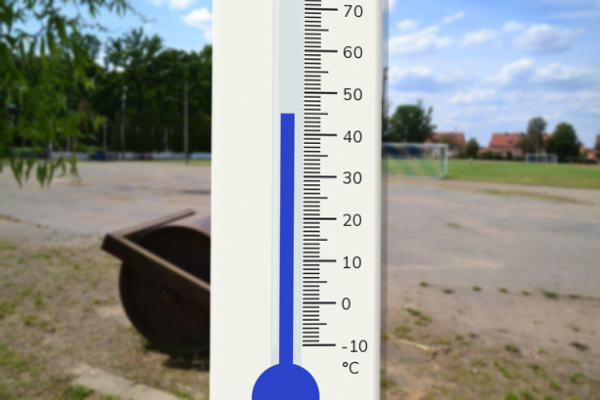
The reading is 45 (°C)
